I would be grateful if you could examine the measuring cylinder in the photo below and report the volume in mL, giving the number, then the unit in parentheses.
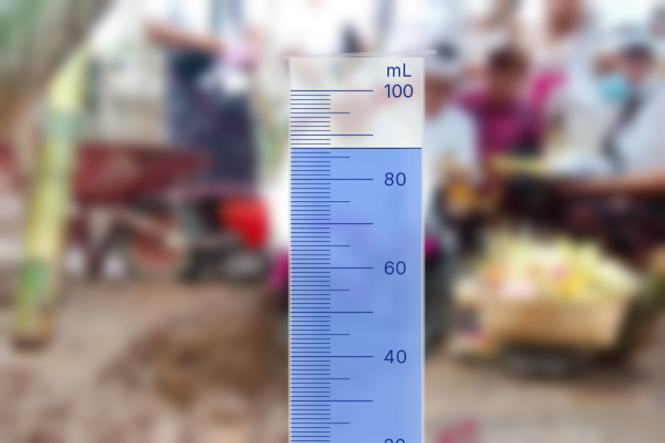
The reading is 87 (mL)
